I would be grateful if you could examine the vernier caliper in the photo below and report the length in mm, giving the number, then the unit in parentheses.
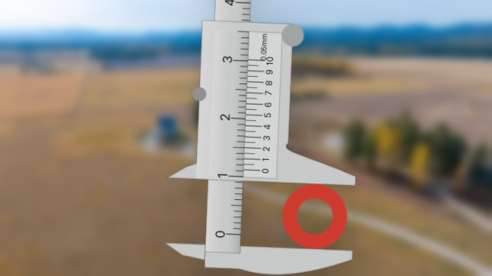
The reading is 11.2 (mm)
